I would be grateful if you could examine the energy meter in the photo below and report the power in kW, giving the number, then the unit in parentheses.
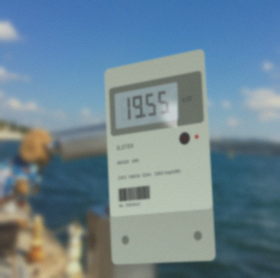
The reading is 19.55 (kW)
